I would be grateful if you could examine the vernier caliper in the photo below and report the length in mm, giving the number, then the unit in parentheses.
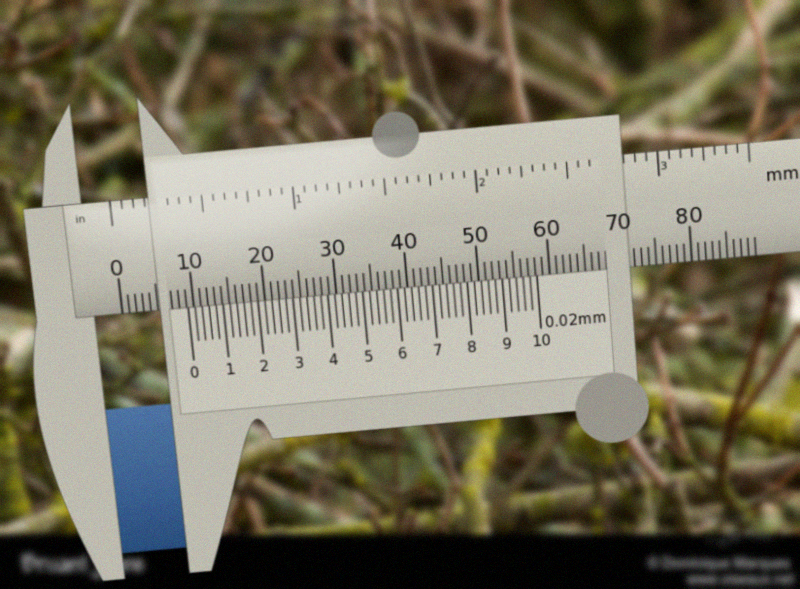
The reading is 9.2 (mm)
